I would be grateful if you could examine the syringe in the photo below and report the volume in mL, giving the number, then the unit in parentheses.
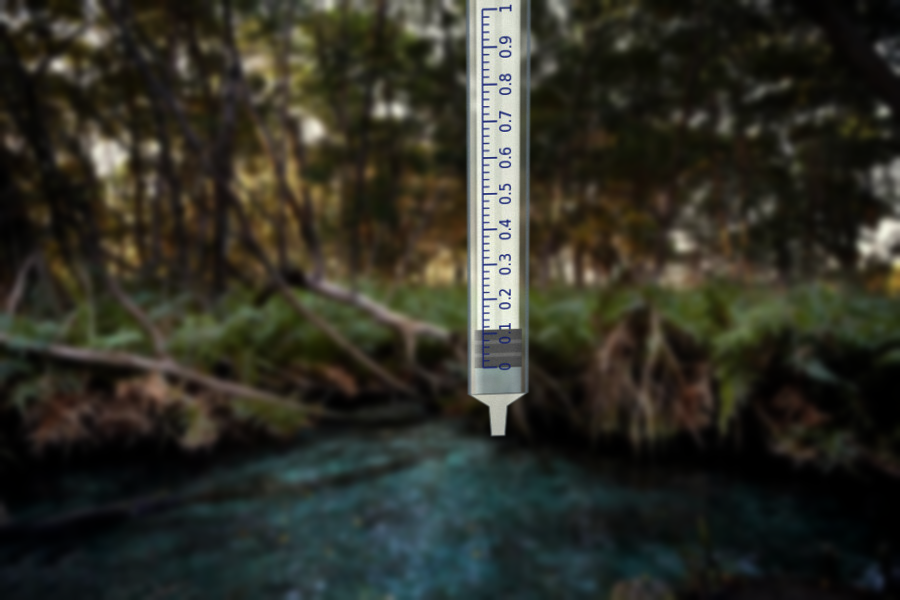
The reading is 0 (mL)
